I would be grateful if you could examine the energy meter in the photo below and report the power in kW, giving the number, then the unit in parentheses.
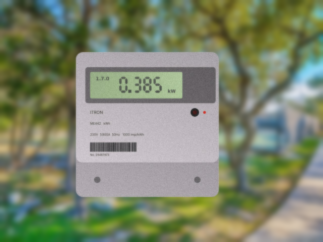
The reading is 0.385 (kW)
